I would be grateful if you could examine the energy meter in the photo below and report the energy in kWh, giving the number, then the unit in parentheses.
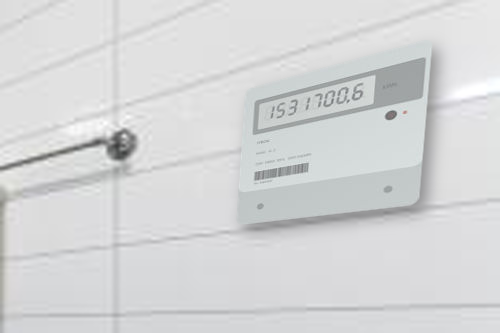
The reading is 1531700.6 (kWh)
